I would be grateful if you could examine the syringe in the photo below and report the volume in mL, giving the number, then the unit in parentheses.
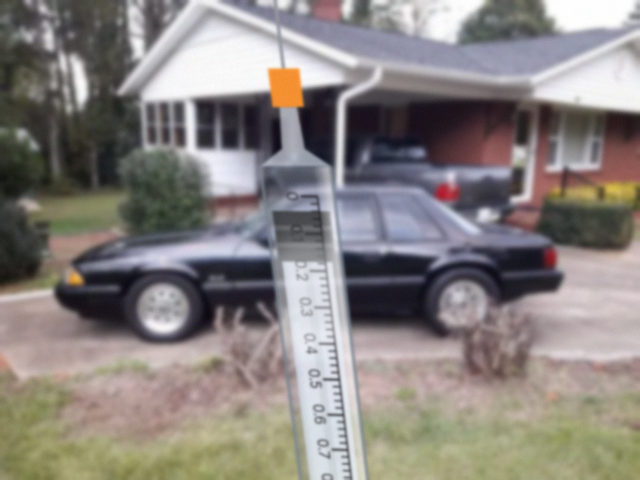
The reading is 0.04 (mL)
